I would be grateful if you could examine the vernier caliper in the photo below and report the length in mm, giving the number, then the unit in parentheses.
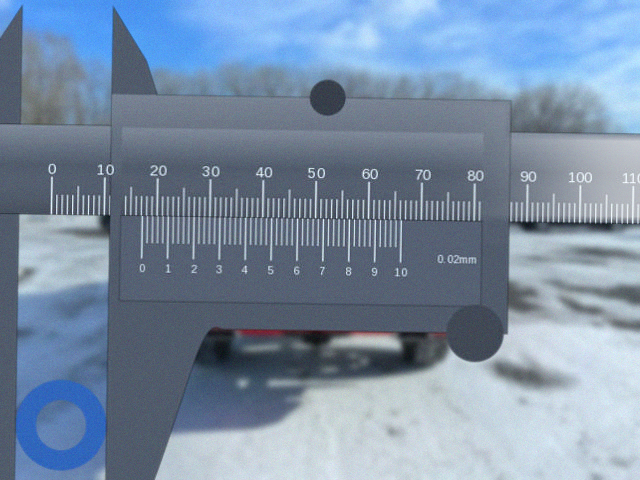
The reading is 17.2 (mm)
